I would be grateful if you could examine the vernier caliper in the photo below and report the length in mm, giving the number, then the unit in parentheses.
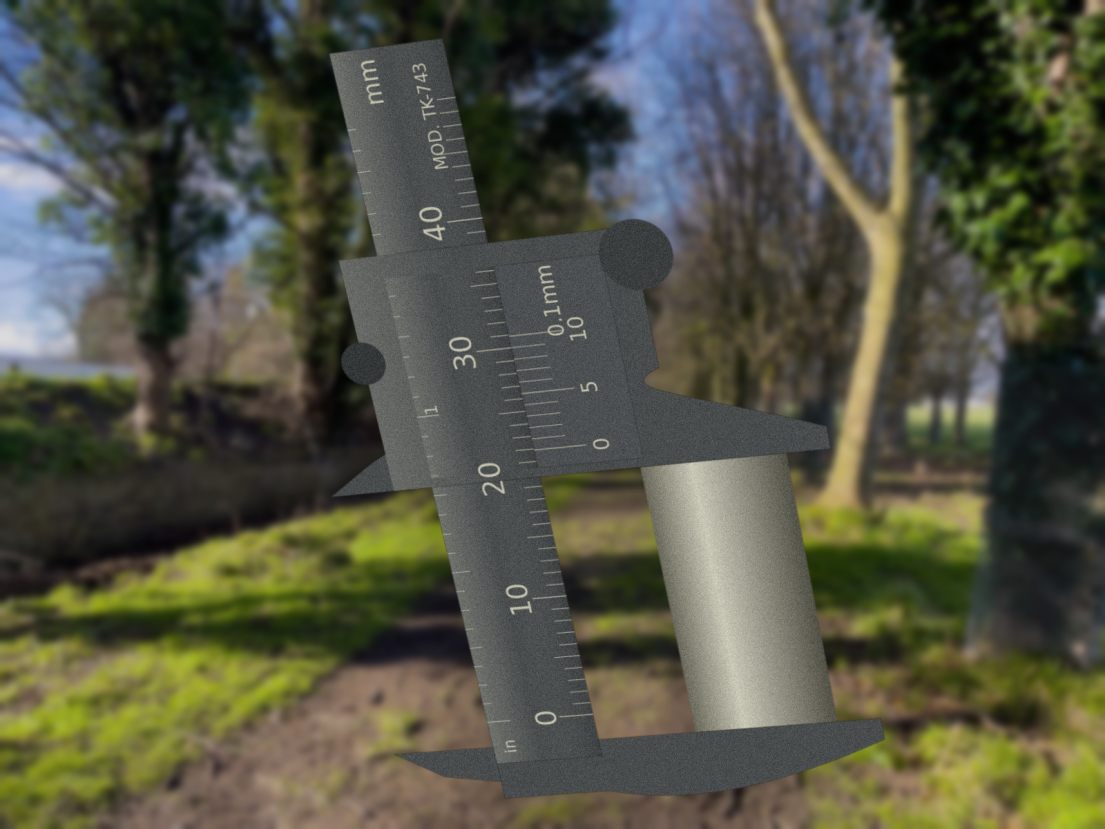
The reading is 21.9 (mm)
